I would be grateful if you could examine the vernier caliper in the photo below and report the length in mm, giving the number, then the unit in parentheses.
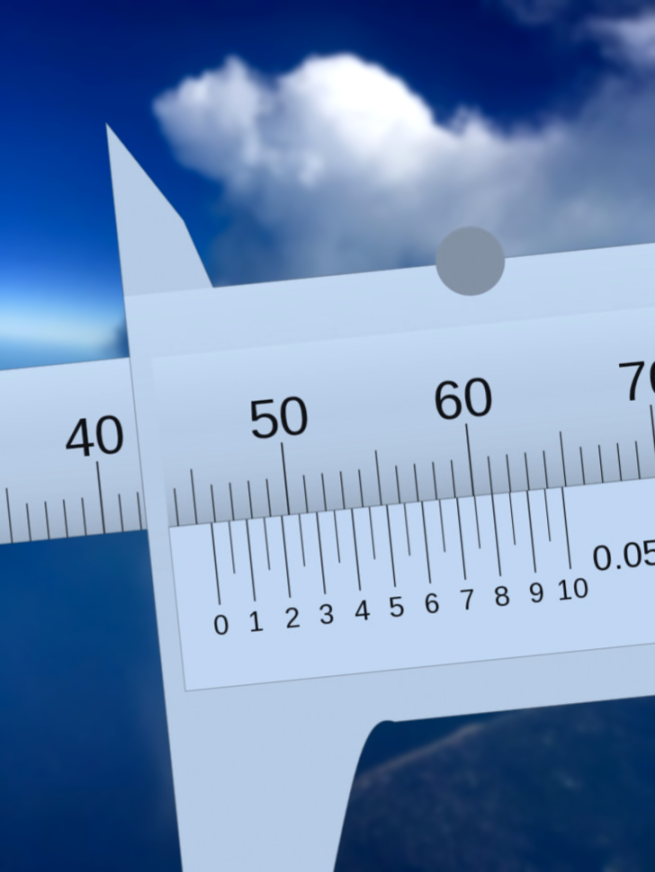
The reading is 45.8 (mm)
